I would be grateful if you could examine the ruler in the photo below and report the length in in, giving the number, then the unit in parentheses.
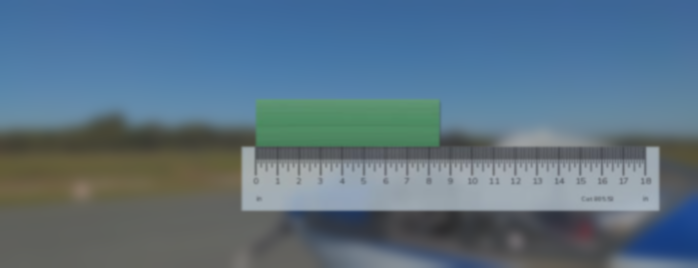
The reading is 8.5 (in)
